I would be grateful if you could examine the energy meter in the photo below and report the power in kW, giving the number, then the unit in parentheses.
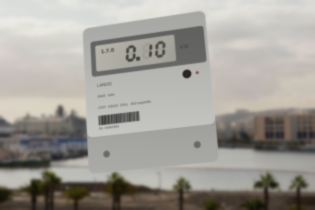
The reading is 0.10 (kW)
